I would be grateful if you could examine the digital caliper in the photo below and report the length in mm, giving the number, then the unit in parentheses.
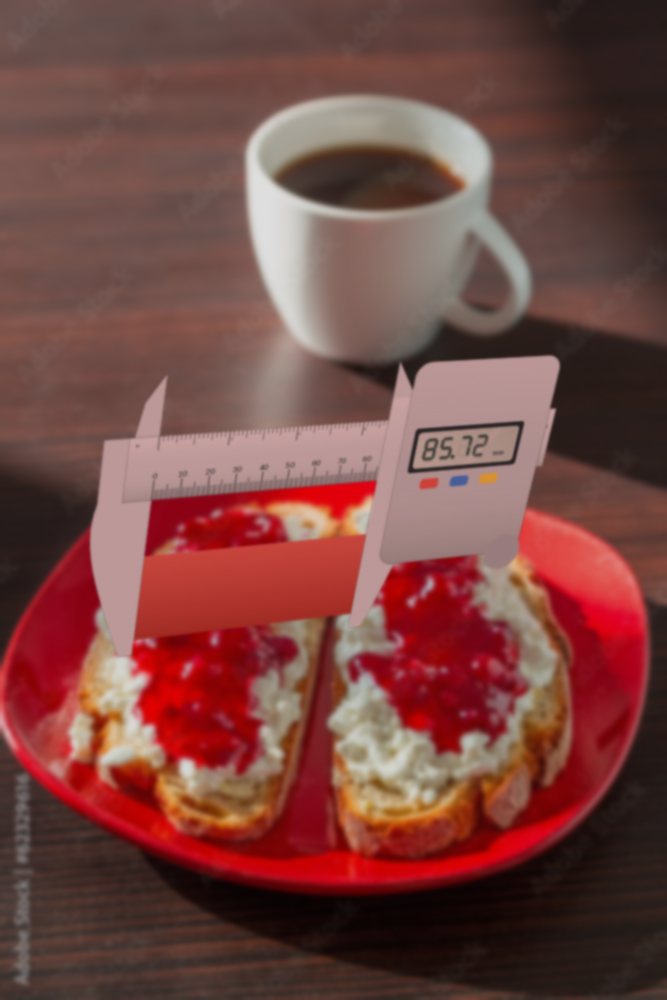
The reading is 85.72 (mm)
